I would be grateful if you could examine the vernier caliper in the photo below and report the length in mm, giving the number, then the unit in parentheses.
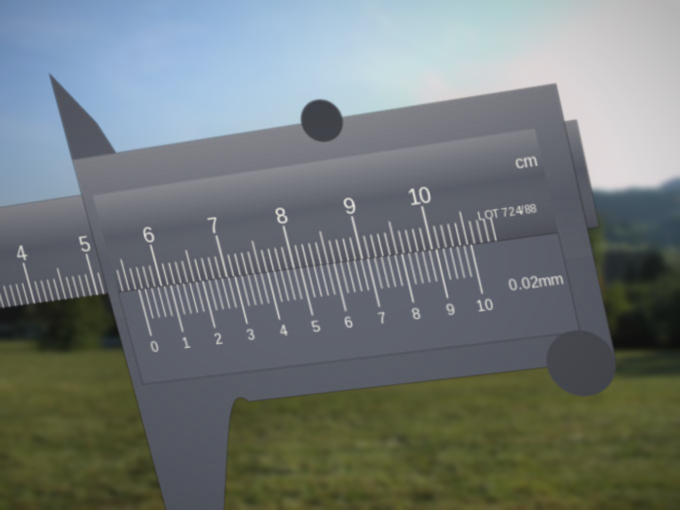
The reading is 56.5 (mm)
